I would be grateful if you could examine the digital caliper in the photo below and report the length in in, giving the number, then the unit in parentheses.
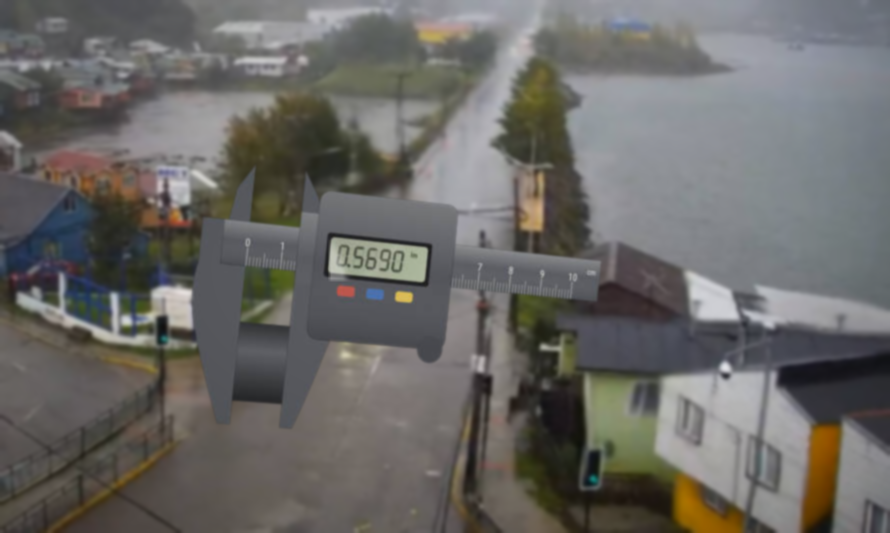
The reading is 0.5690 (in)
